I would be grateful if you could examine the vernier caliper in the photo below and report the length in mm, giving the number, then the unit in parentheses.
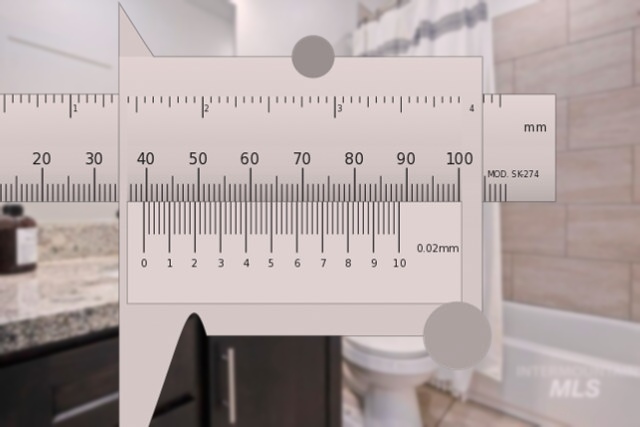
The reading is 39.5 (mm)
